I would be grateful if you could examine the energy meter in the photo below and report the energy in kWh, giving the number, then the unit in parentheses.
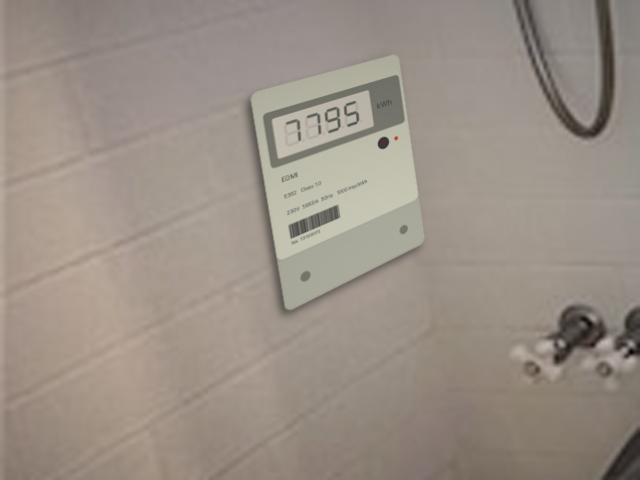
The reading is 7795 (kWh)
